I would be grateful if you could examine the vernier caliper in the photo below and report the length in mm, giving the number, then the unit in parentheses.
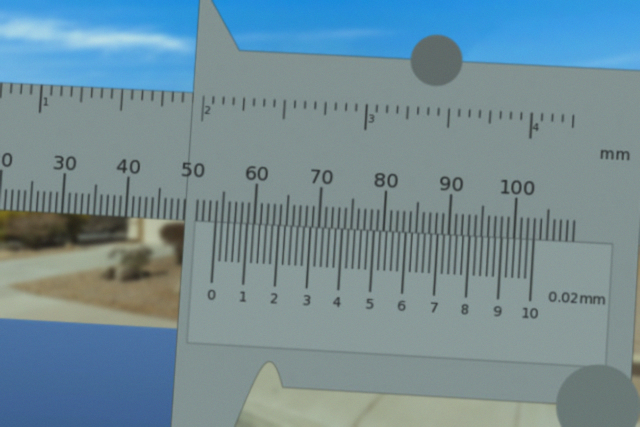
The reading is 54.0 (mm)
